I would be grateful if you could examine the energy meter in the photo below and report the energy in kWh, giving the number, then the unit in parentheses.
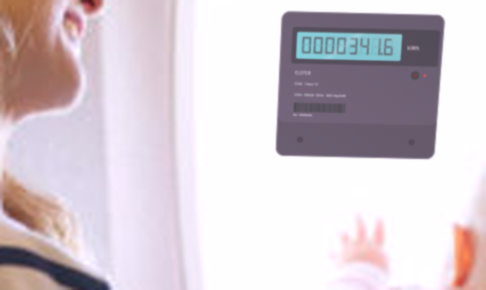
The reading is 341.6 (kWh)
